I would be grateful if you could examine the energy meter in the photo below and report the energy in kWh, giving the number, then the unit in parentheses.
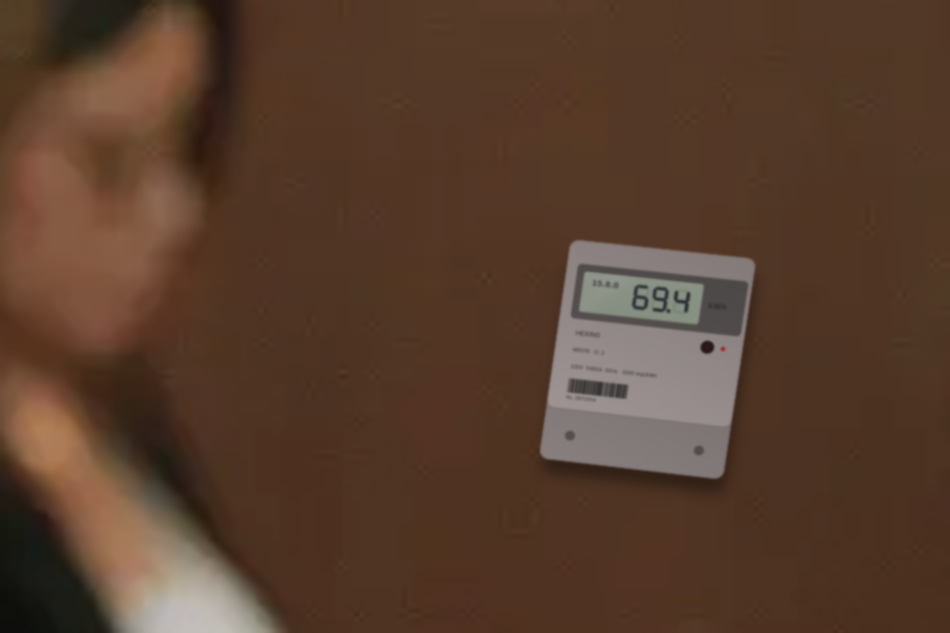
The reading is 69.4 (kWh)
